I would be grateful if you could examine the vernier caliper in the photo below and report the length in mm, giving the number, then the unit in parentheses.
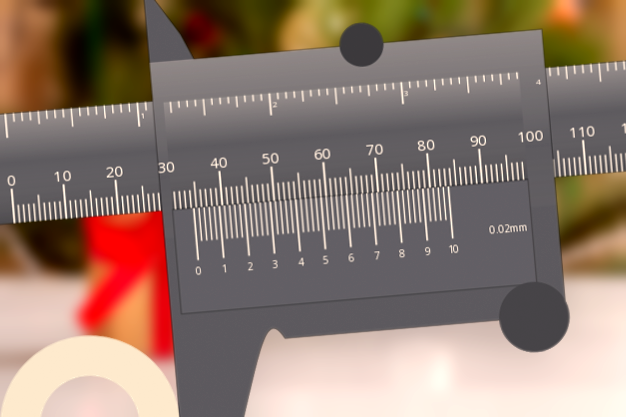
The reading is 34.5 (mm)
